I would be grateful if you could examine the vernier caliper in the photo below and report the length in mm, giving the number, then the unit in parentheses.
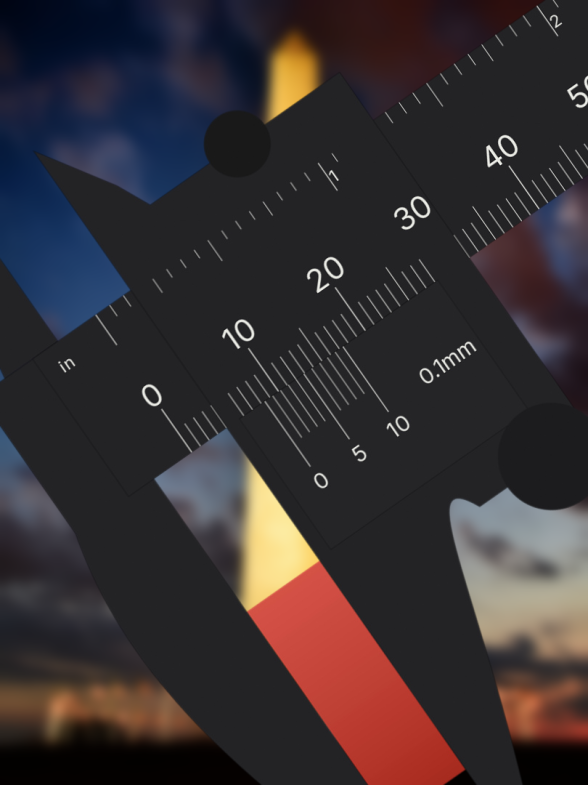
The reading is 8.4 (mm)
